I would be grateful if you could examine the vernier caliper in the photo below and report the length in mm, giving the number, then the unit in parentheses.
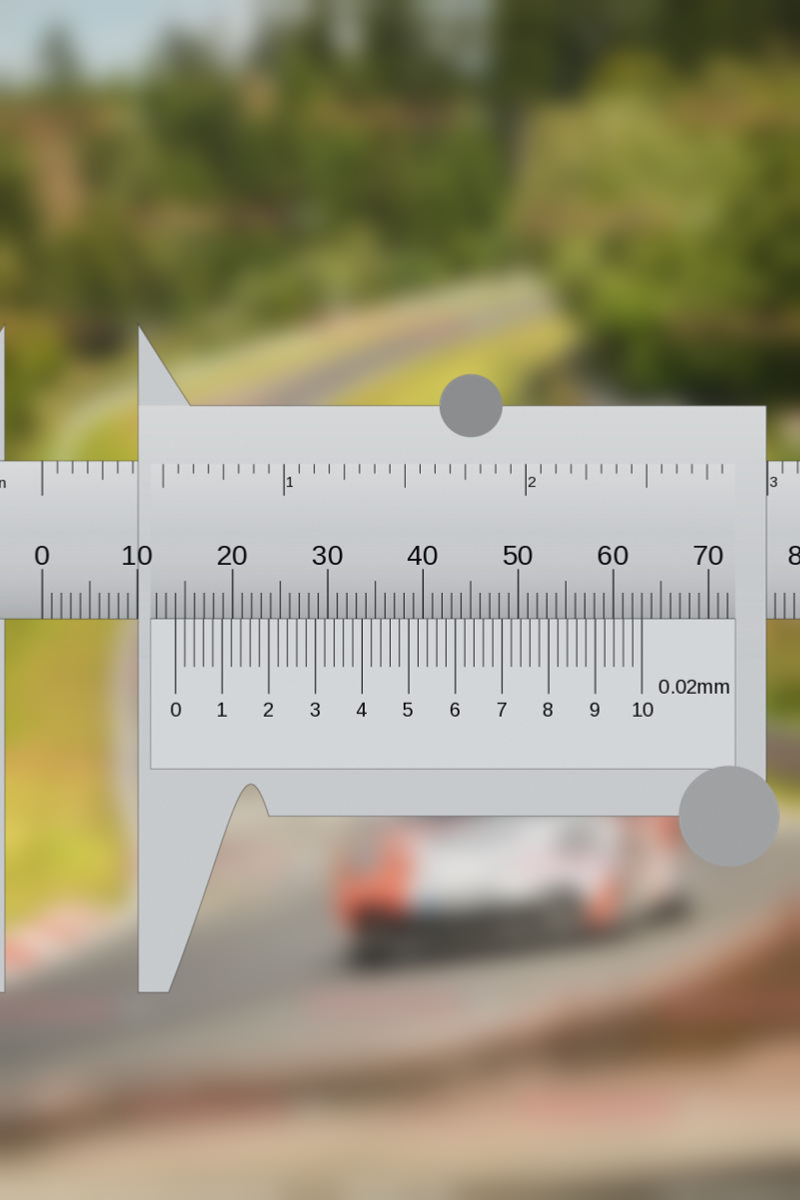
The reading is 14.0 (mm)
